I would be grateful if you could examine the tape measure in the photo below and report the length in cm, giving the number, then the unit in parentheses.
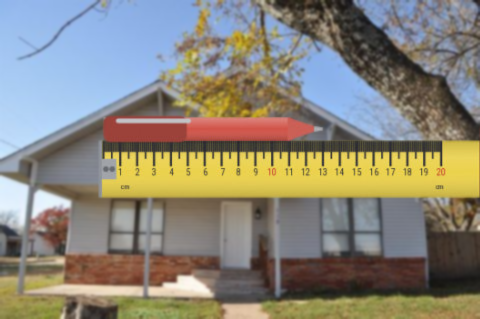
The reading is 13 (cm)
